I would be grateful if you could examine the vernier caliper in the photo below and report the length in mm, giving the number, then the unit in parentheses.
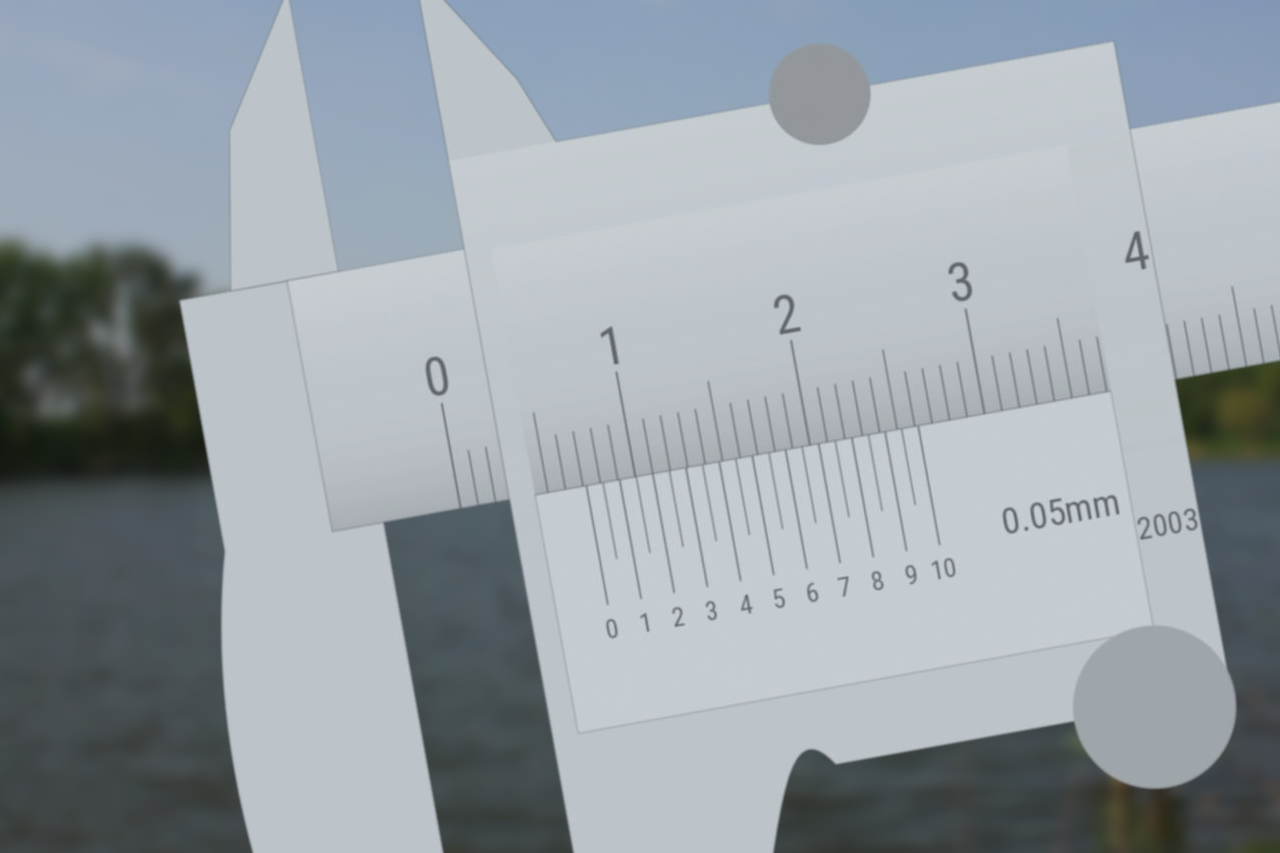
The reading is 7.2 (mm)
